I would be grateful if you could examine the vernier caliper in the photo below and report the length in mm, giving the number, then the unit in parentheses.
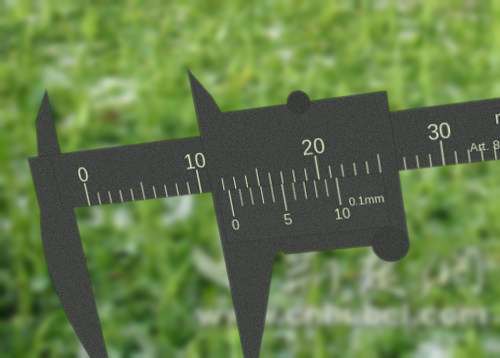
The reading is 12.4 (mm)
